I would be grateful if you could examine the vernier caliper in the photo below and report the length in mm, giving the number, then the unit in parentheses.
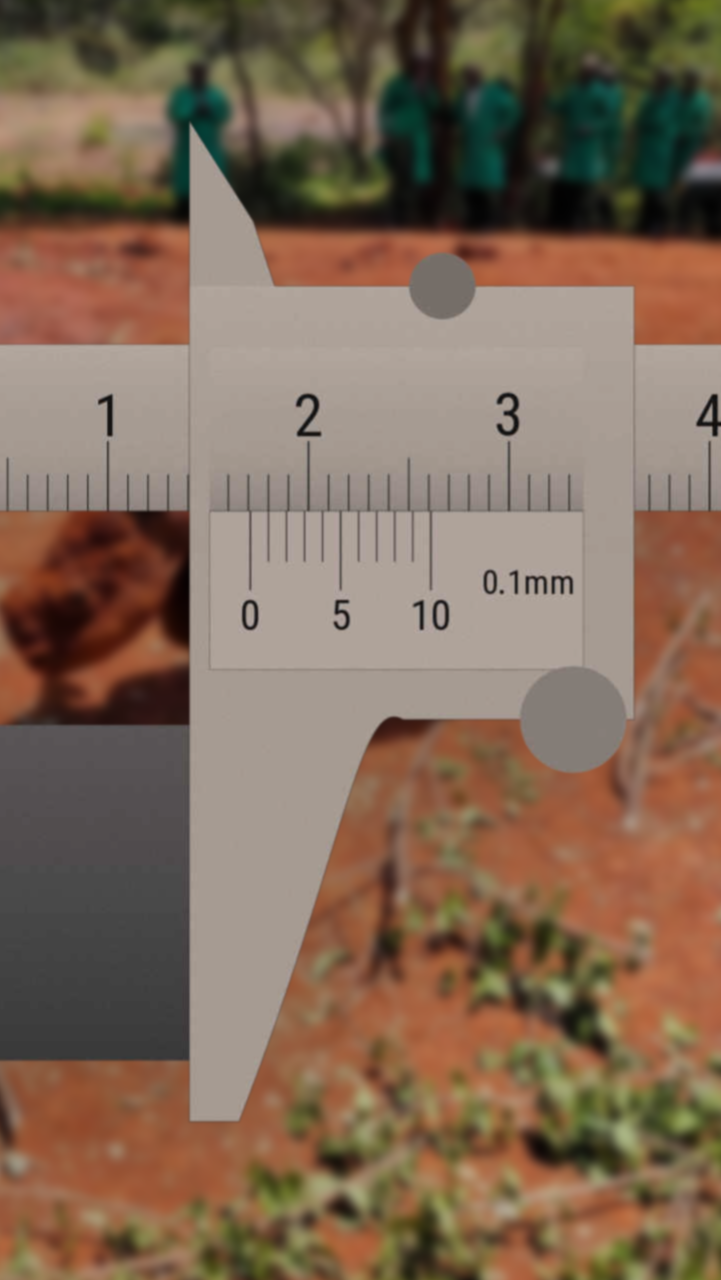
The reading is 17.1 (mm)
